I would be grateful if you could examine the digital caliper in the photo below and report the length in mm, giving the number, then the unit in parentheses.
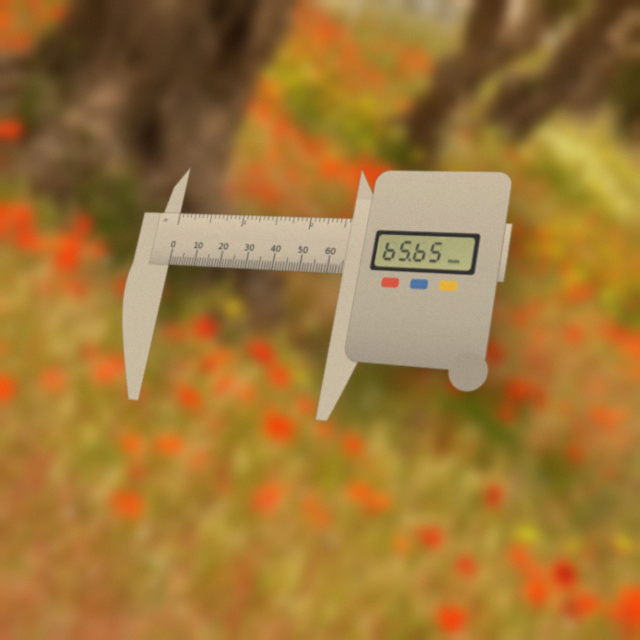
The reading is 65.65 (mm)
